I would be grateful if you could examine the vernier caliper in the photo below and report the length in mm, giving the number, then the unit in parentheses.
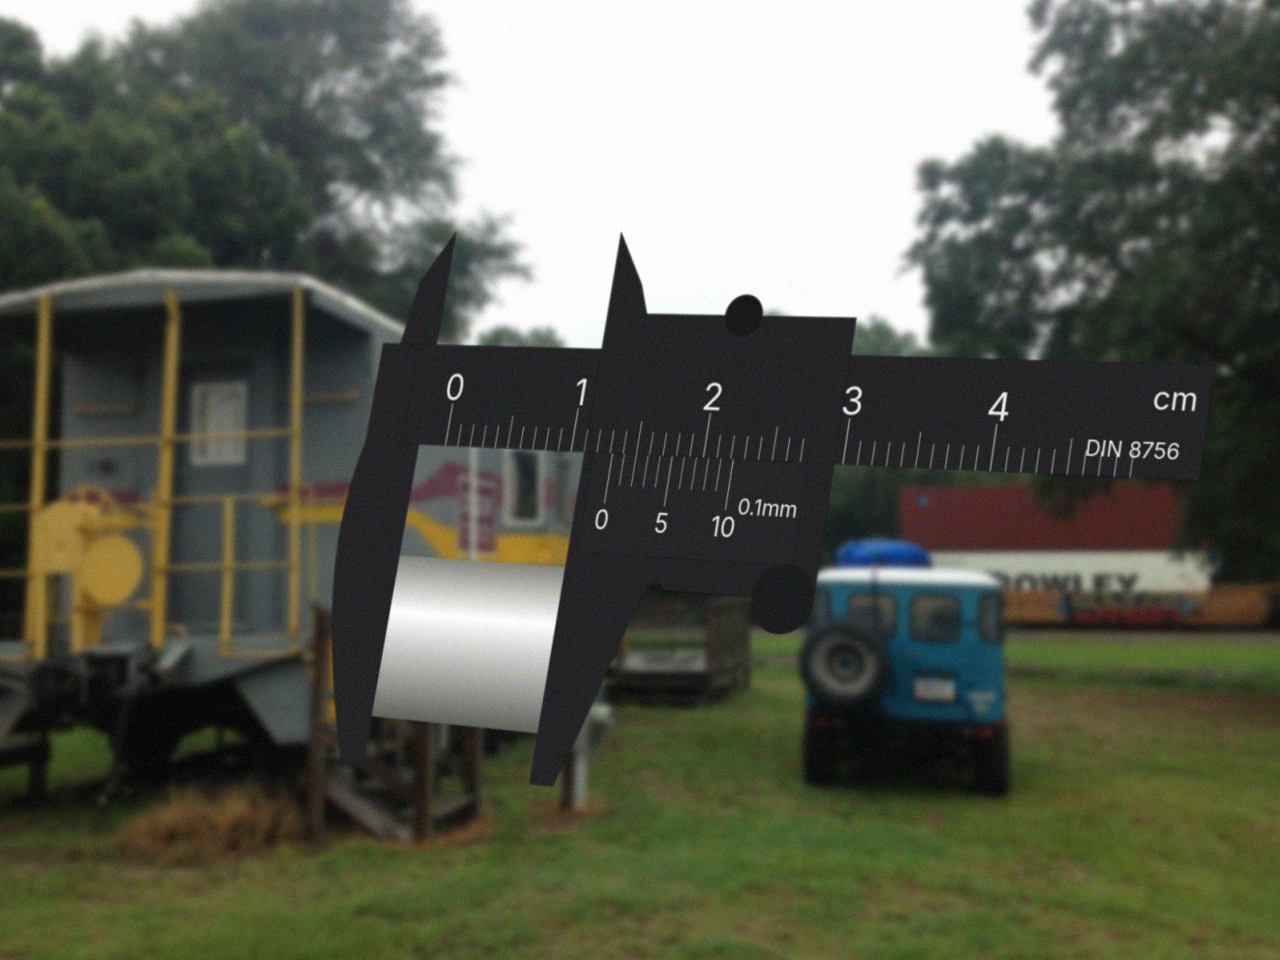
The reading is 13.2 (mm)
